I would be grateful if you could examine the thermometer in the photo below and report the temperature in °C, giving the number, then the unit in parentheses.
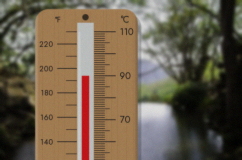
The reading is 90 (°C)
